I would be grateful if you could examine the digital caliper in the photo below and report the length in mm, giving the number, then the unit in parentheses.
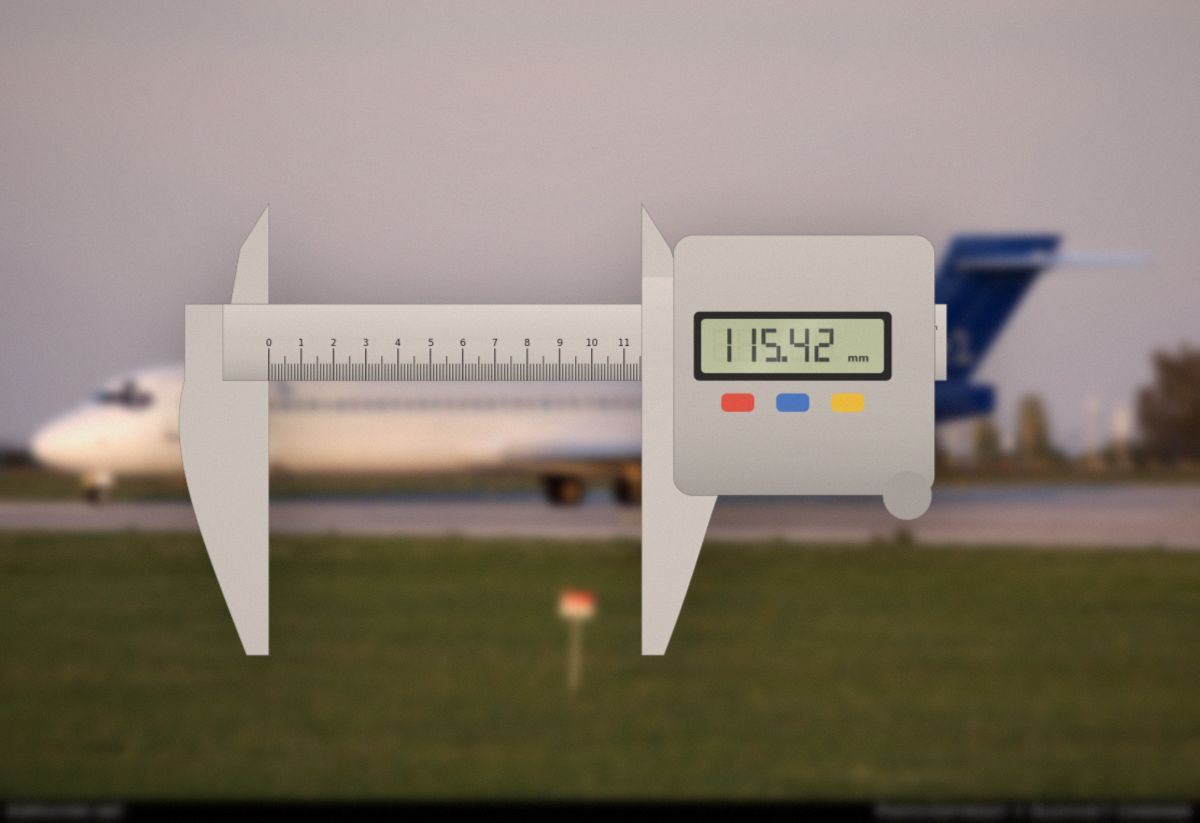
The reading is 115.42 (mm)
